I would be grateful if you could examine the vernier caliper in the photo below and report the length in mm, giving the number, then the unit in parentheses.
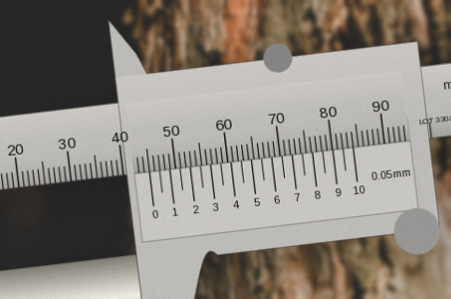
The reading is 45.0 (mm)
